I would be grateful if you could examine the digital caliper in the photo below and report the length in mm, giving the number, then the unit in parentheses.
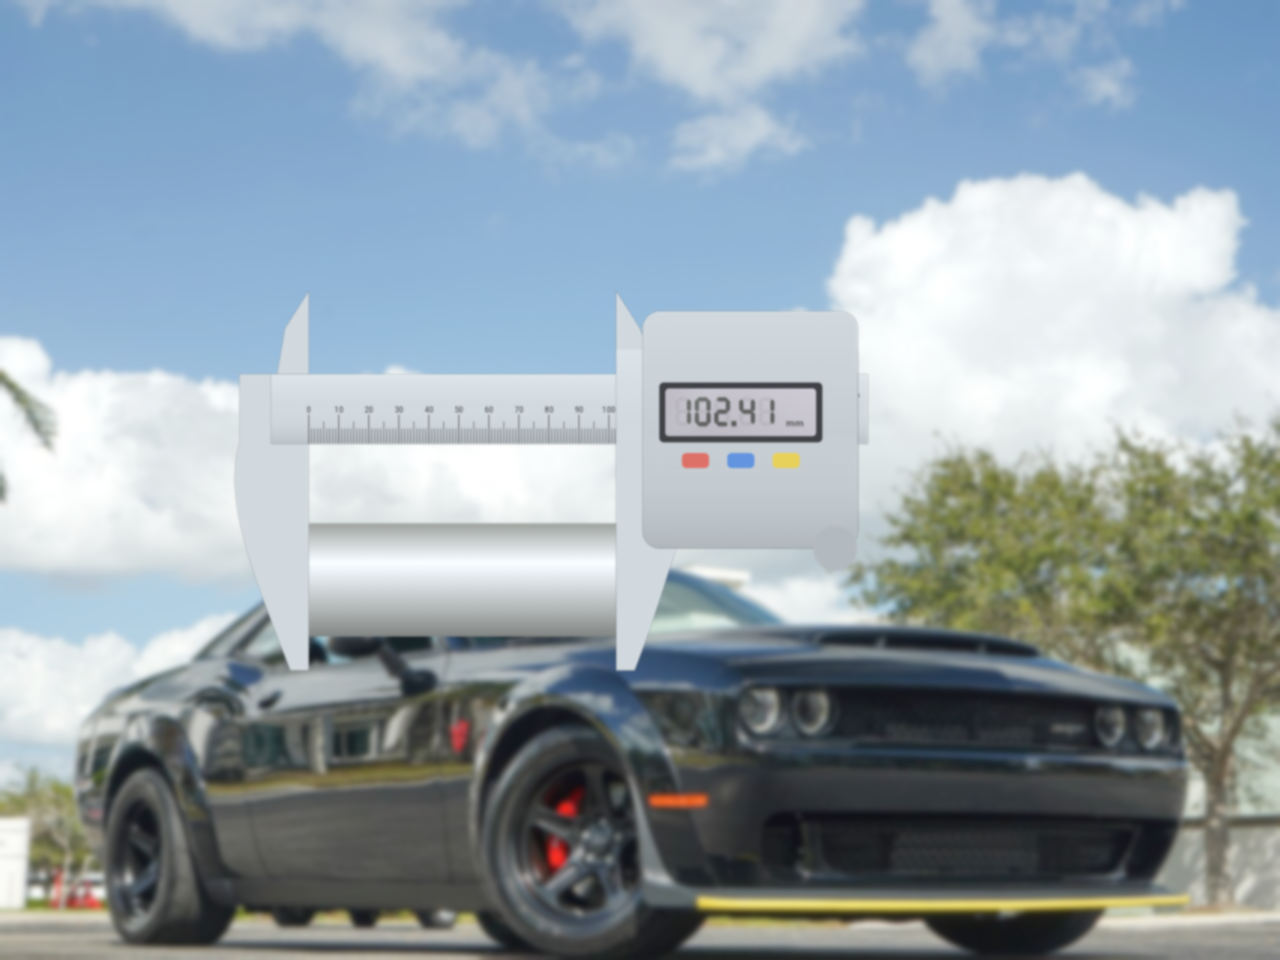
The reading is 102.41 (mm)
